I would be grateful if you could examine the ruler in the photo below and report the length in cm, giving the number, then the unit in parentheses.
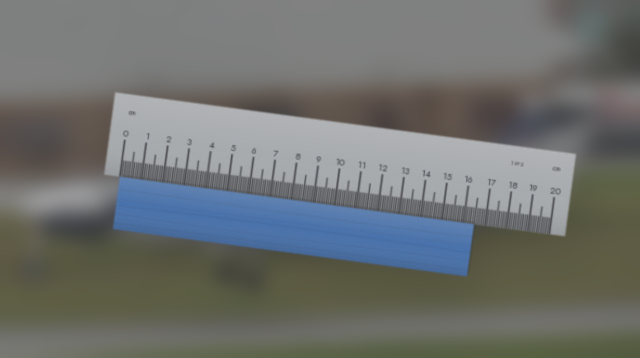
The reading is 16.5 (cm)
